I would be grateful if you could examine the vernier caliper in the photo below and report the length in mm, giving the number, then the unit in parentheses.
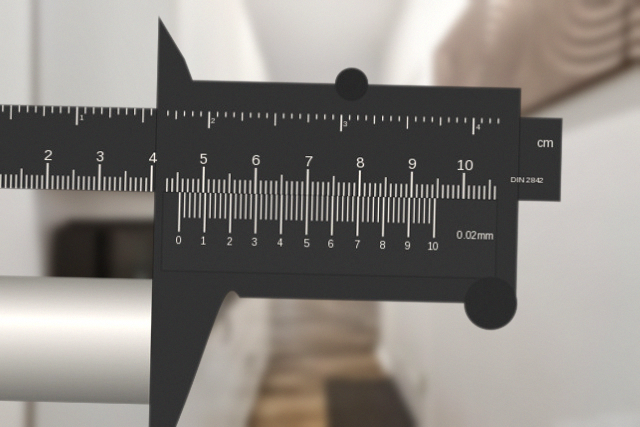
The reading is 45.5 (mm)
